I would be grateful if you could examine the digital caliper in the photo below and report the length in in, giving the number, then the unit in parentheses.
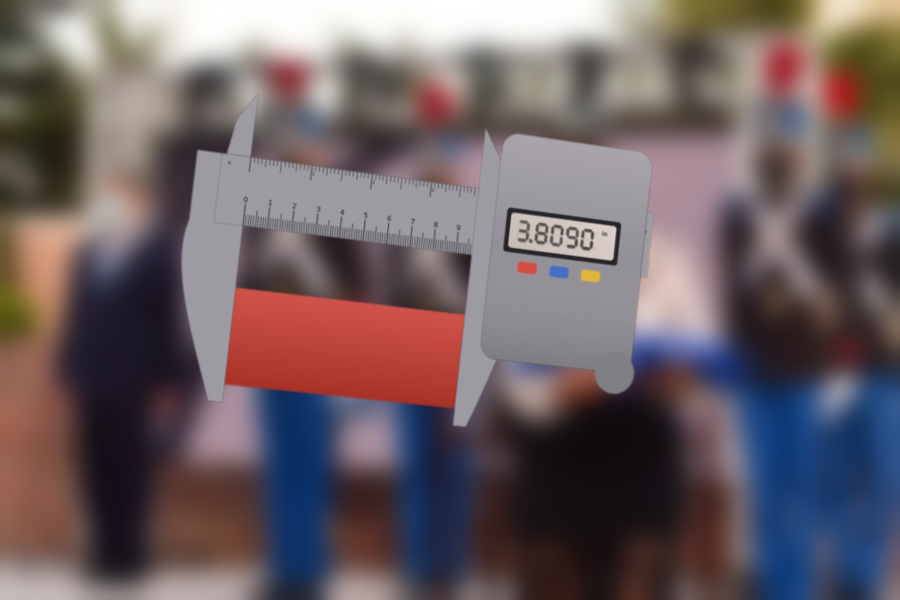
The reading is 3.8090 (in)
